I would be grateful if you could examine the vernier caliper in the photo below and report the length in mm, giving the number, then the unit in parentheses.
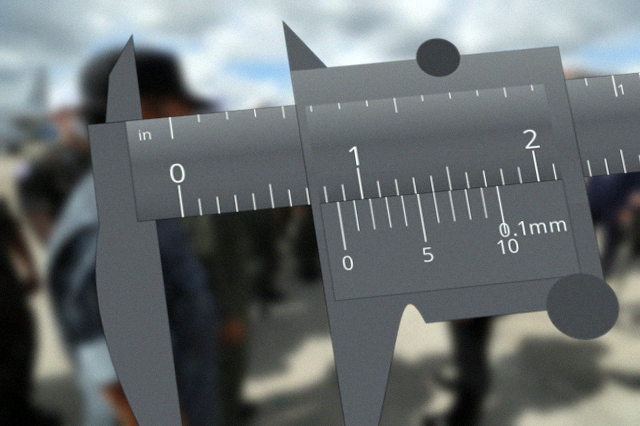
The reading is 8.6 (mm)
